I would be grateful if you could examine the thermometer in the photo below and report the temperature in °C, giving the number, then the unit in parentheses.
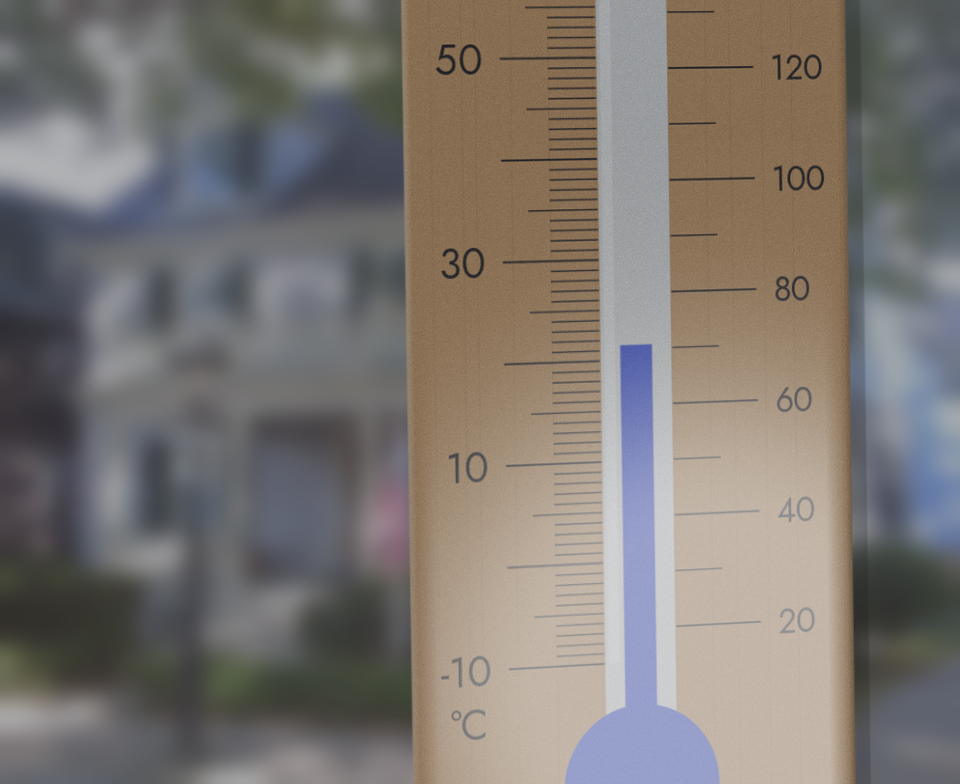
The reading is 21.5 (°C)
